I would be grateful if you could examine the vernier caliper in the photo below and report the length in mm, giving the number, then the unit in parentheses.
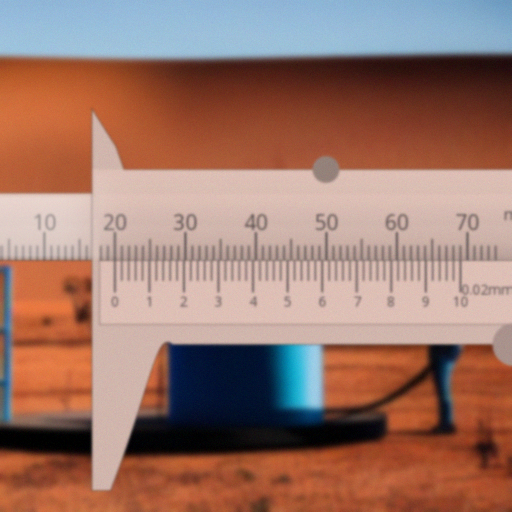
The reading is 20.0 (mm)
